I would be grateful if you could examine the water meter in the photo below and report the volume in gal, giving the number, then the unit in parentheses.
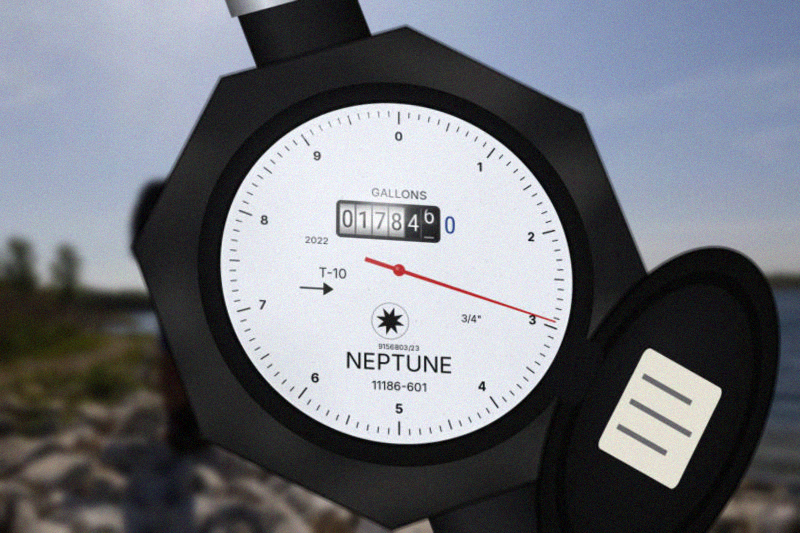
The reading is 178462.9 (gal)
